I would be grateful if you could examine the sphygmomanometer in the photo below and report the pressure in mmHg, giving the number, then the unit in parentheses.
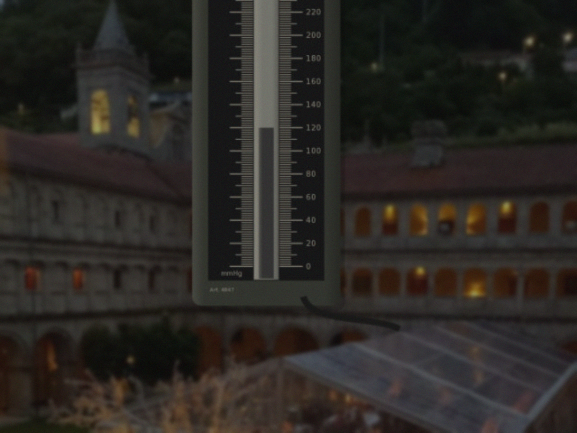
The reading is 120 (mmHg)
